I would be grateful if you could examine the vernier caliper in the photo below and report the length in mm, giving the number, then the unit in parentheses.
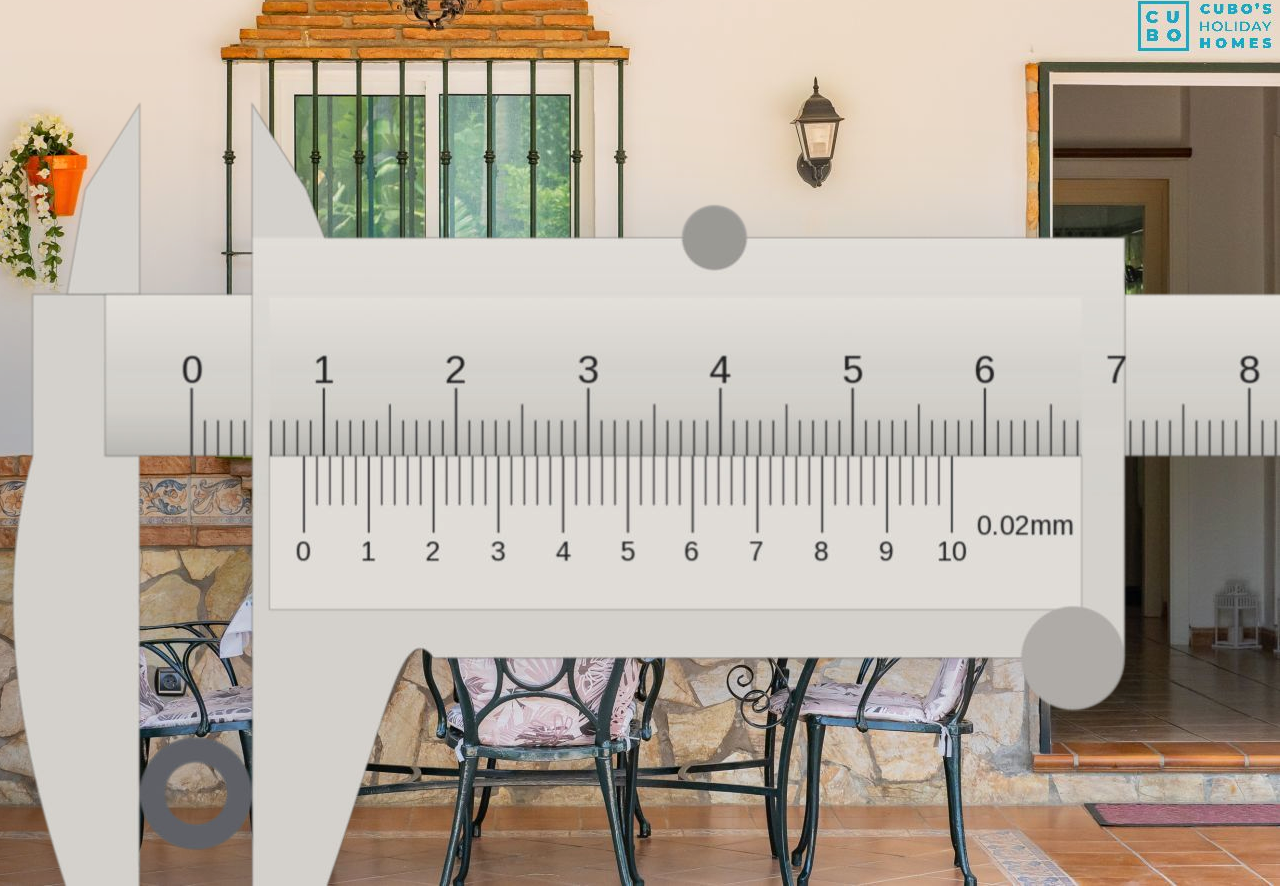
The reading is 8.5 (mm)
